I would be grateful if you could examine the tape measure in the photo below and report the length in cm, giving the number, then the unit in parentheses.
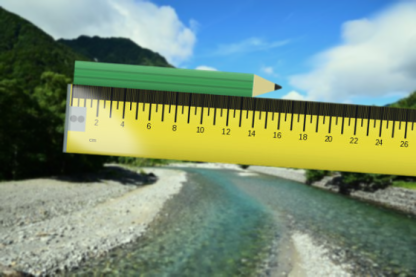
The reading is 16 (cm)
